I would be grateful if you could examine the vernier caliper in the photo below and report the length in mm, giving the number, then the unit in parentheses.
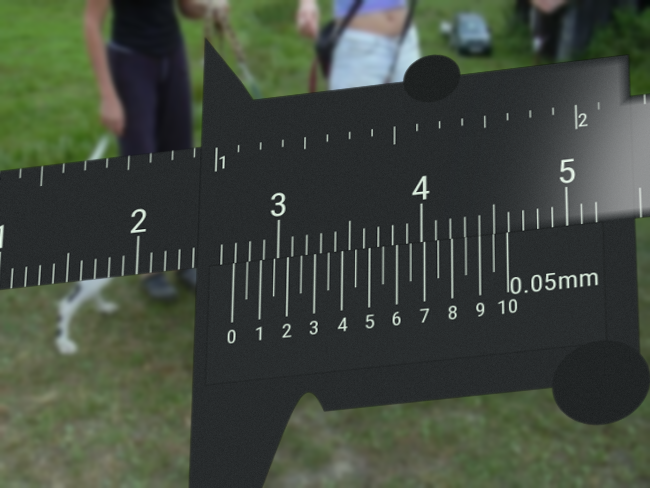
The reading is 26.9 (mm)
